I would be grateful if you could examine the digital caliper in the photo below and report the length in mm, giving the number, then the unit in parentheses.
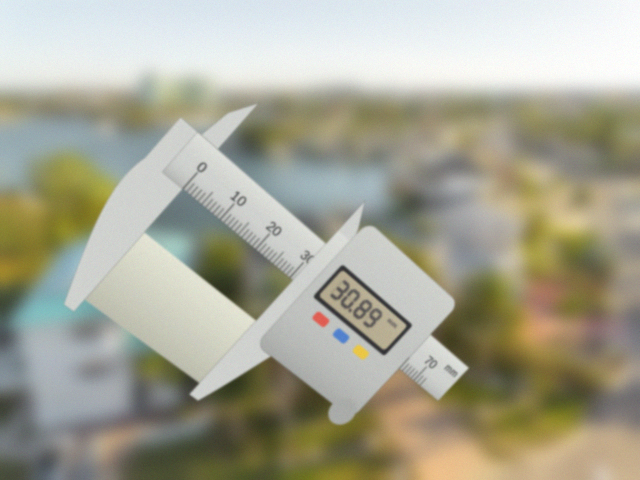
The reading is 30.89 (mm)
